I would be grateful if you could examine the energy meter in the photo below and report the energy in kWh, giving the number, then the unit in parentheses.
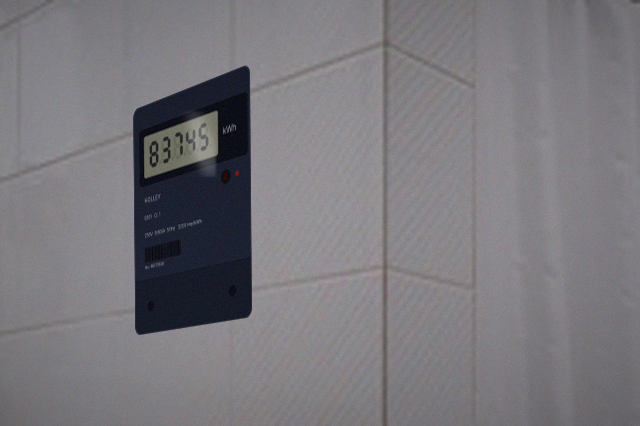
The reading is 83745 (kWh)
